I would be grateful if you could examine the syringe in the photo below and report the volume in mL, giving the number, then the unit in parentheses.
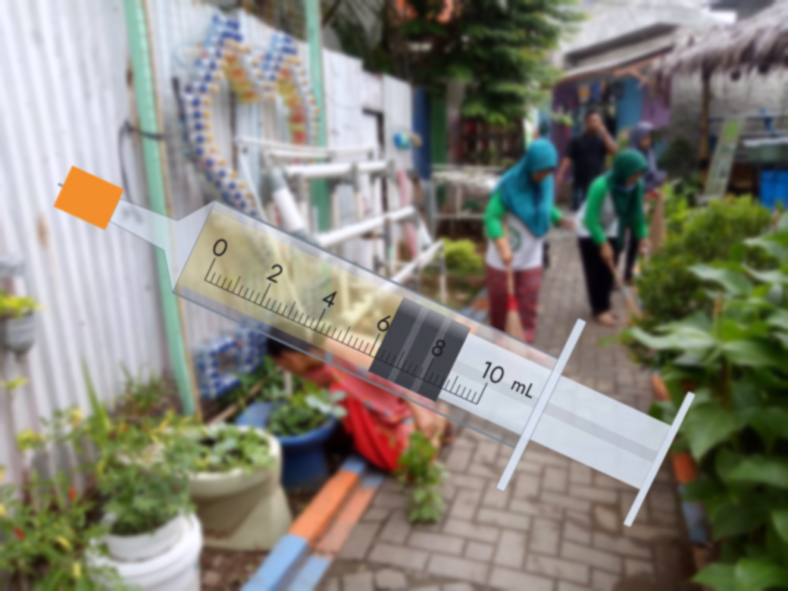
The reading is 6.2 (mL)
